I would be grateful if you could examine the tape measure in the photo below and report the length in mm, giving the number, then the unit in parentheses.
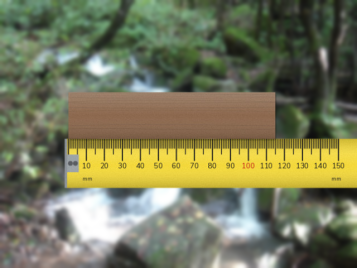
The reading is 115 (mm)
